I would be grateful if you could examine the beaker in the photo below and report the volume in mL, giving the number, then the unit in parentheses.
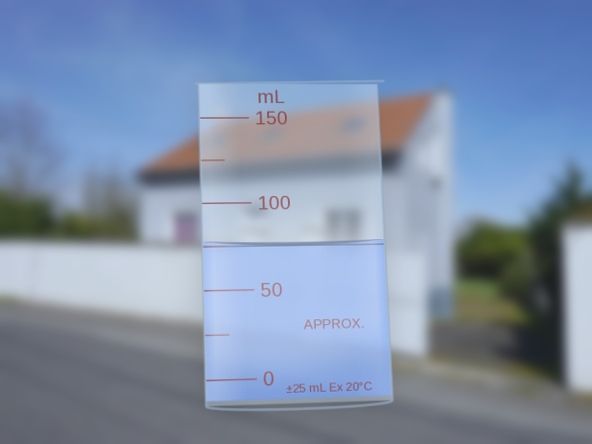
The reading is 75 (mL)
